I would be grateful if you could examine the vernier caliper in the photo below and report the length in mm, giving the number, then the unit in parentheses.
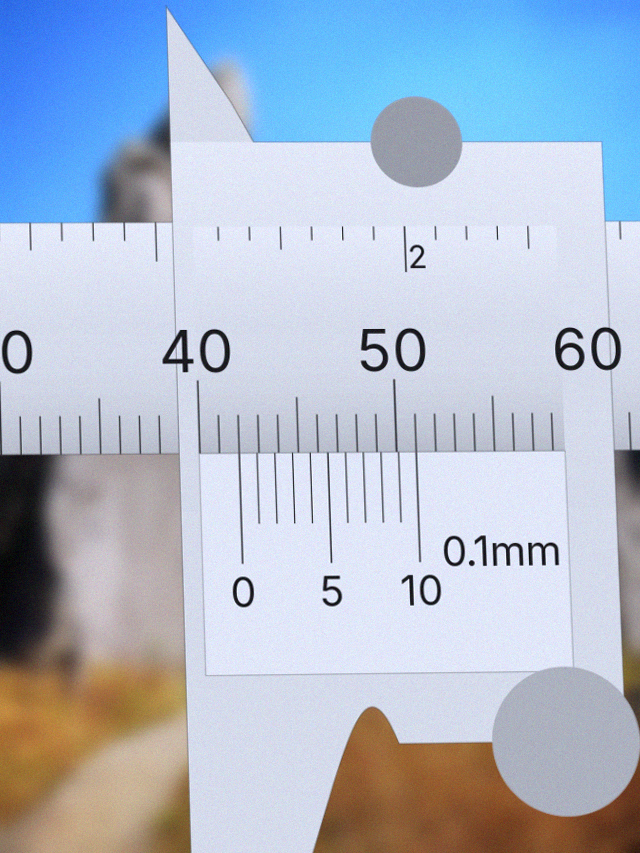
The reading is 42.0 (mm)
